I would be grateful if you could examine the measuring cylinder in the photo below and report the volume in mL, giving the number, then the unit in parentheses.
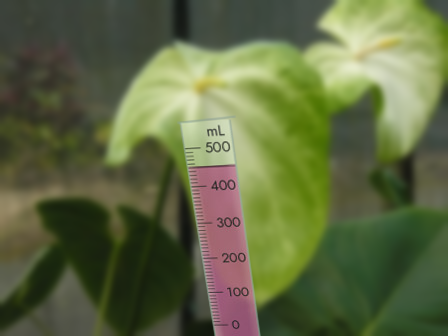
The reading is 450 (mL)
